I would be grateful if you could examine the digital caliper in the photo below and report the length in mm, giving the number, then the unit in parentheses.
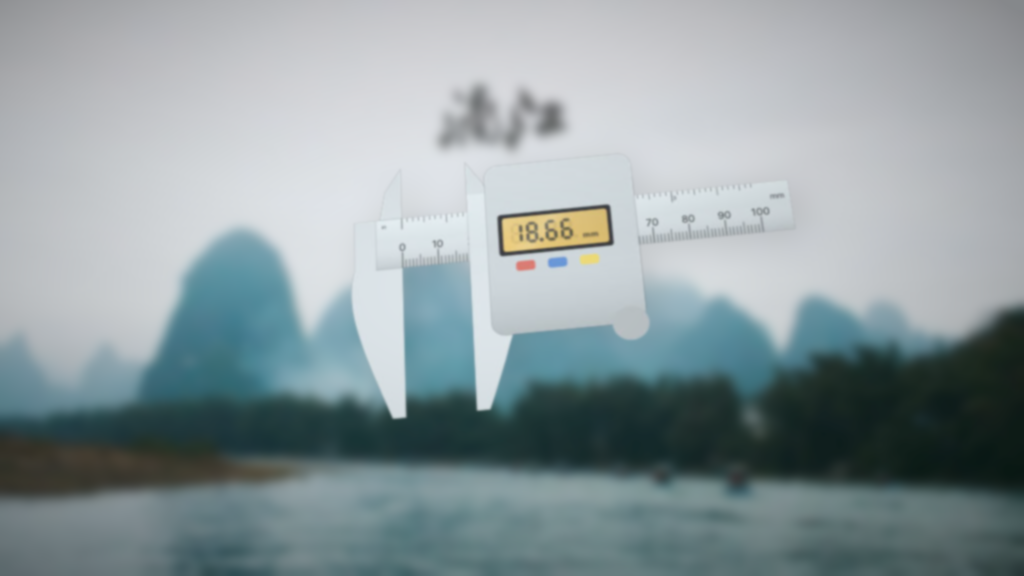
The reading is 18.66 (mm)
